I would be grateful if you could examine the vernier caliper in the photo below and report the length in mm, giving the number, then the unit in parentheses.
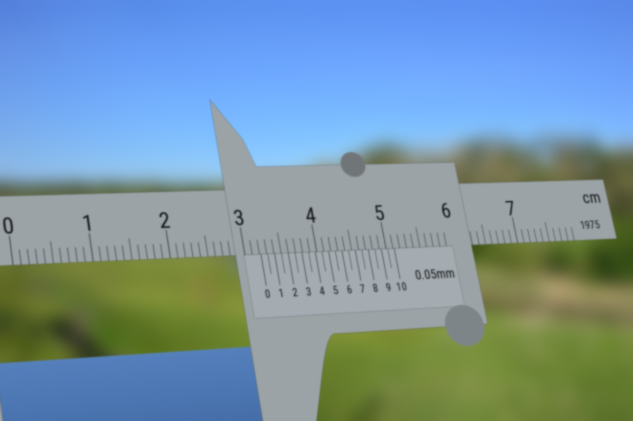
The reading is 32.2 (mm)
